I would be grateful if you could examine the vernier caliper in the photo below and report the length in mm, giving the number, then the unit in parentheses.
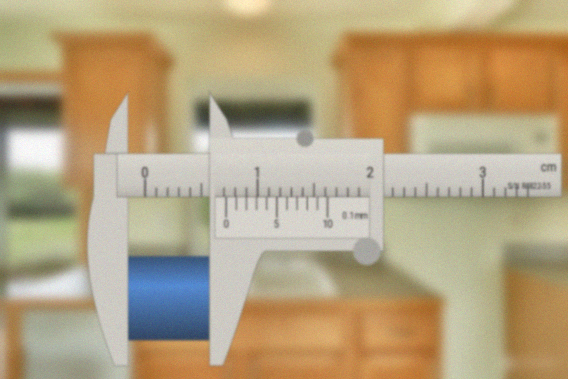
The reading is 7.2 (mm)
